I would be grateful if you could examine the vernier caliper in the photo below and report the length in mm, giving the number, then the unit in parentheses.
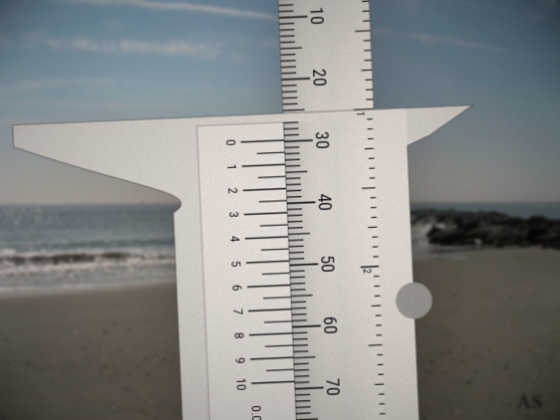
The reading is 29.8 (mm)
